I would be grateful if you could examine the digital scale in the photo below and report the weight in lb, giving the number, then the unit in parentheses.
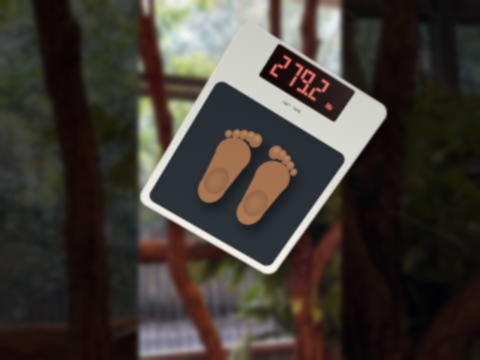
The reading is 279.2 (lb)
